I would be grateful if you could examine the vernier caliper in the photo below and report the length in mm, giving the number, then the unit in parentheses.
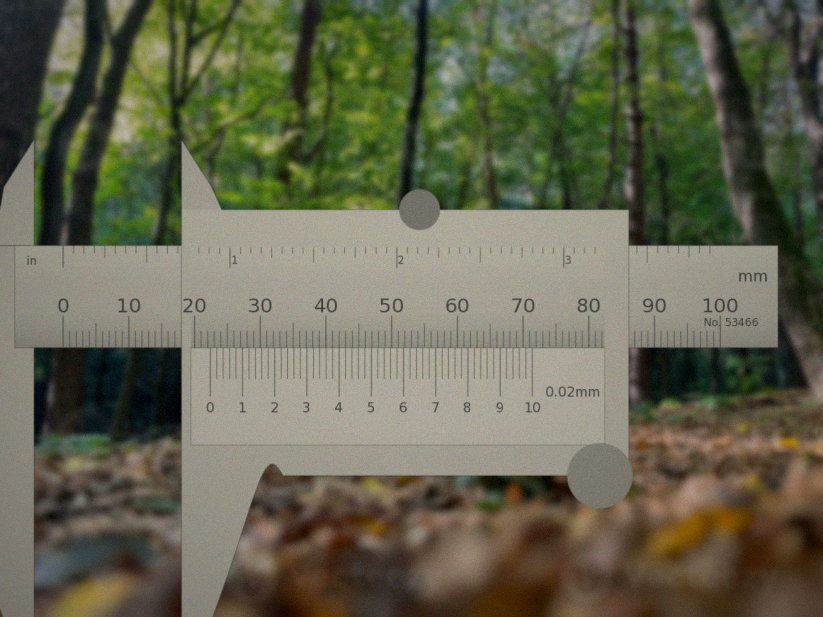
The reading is 22.4 (mm)
